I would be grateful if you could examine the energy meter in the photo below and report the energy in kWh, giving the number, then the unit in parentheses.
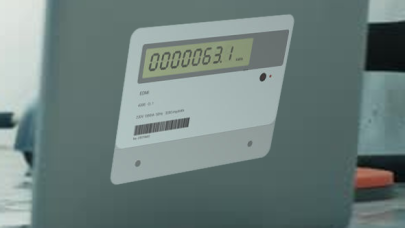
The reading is 63.1 (kWh)
